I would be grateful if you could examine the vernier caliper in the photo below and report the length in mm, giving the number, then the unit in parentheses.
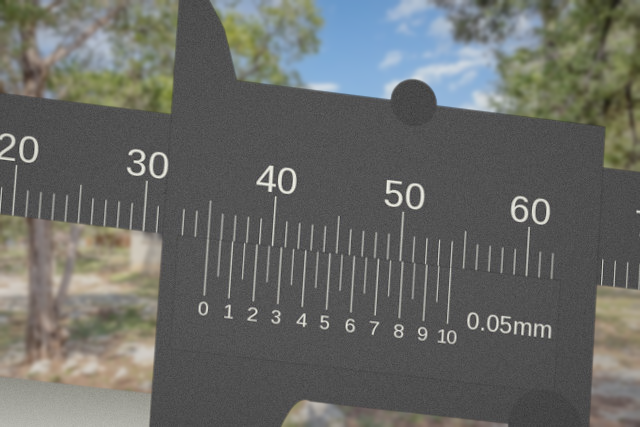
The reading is 35.0 (mm)
